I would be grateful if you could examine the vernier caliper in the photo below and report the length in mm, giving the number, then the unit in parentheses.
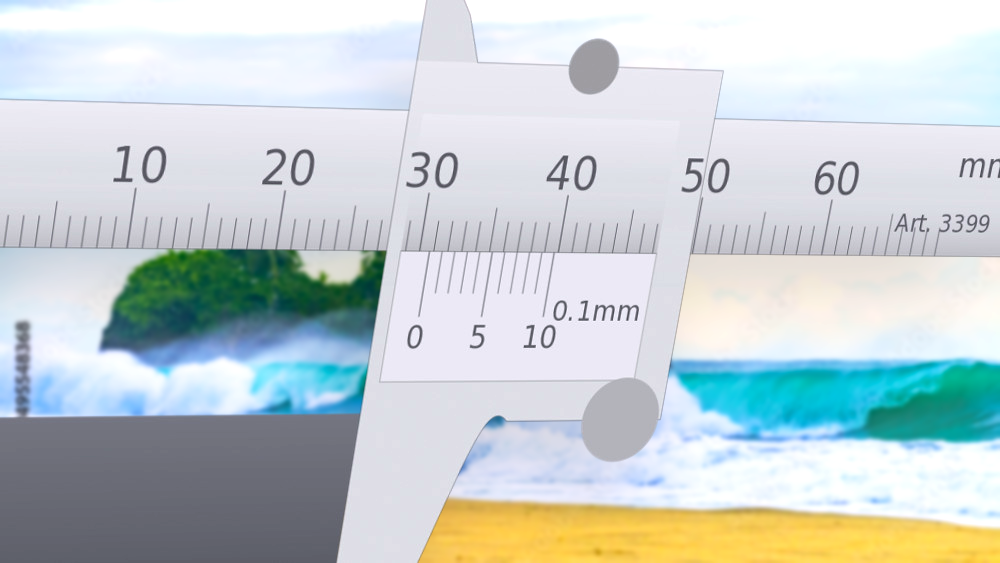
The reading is 30.7 (mm)
